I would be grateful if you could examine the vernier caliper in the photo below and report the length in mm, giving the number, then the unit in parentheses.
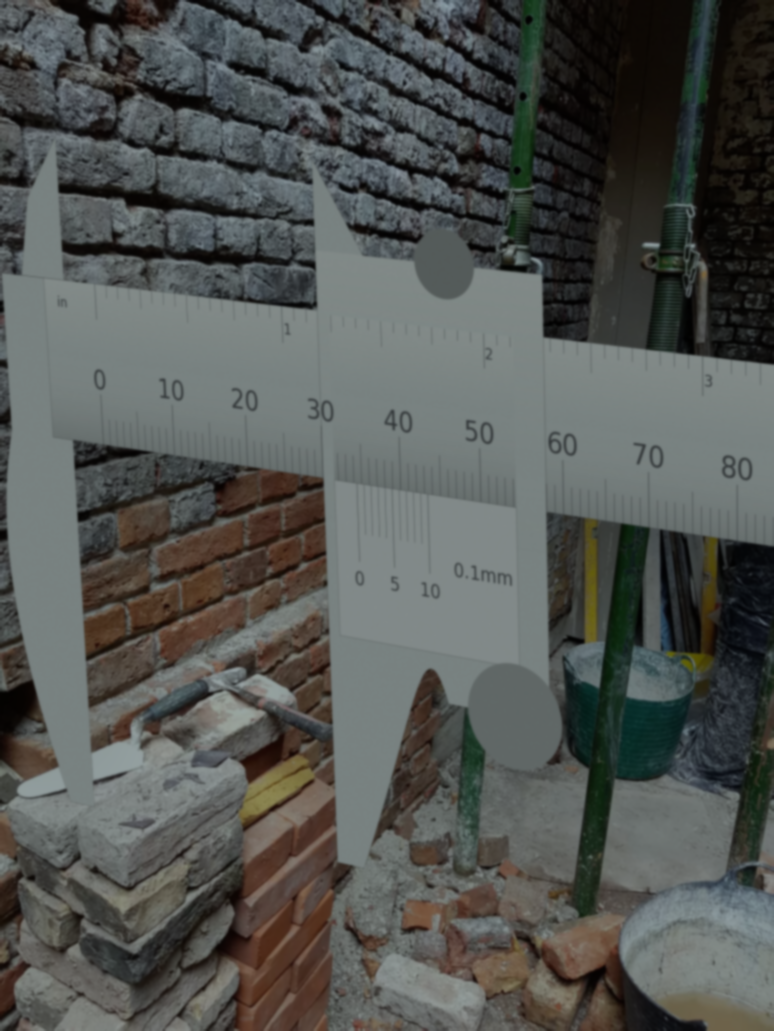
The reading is 34.4 (mm)
